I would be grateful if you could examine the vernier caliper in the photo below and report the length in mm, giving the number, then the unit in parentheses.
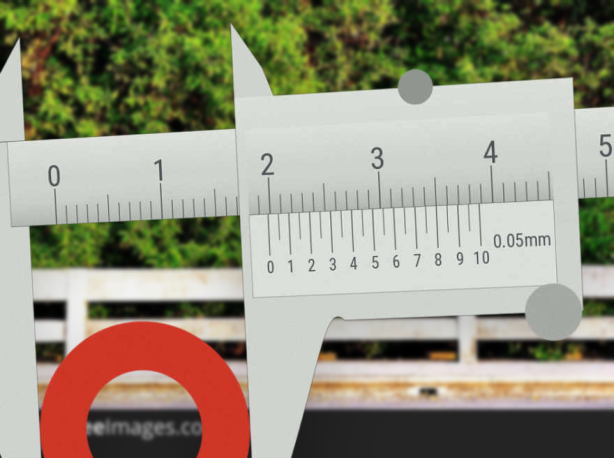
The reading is 19.8 (mm)
